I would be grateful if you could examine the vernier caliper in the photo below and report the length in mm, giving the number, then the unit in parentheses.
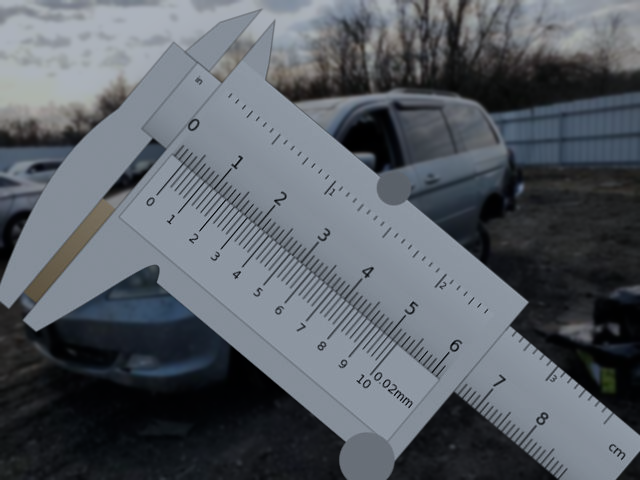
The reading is 3.0 (mm)
